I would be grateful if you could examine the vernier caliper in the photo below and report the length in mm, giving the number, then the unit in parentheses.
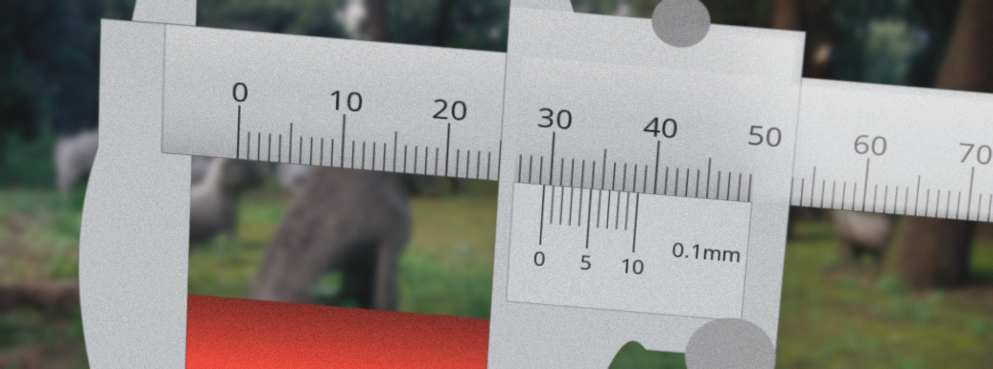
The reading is 29.4 (mm)
